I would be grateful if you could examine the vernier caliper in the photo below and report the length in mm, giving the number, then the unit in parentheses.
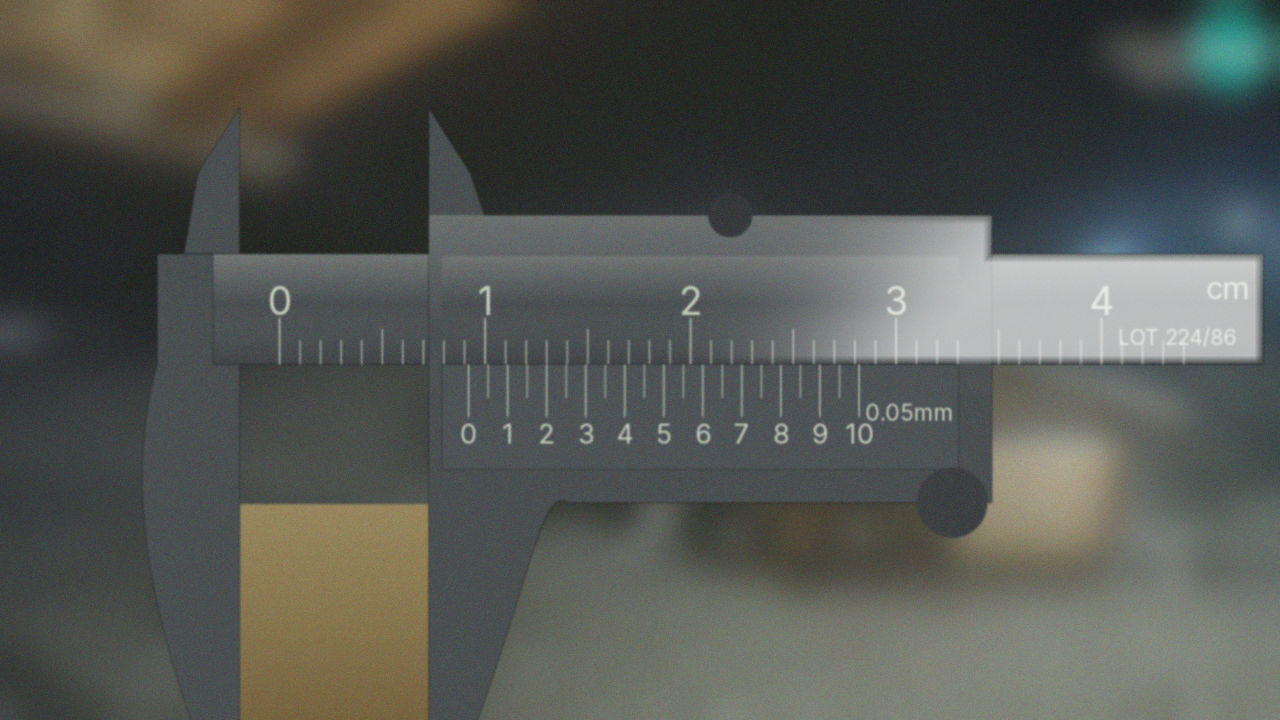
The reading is 9.2 (mm)
